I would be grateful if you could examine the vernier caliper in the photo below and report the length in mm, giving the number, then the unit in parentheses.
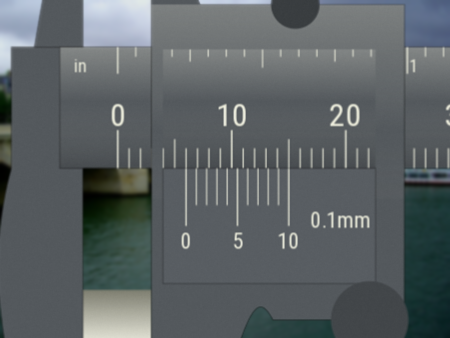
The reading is 6.0 (mm)
